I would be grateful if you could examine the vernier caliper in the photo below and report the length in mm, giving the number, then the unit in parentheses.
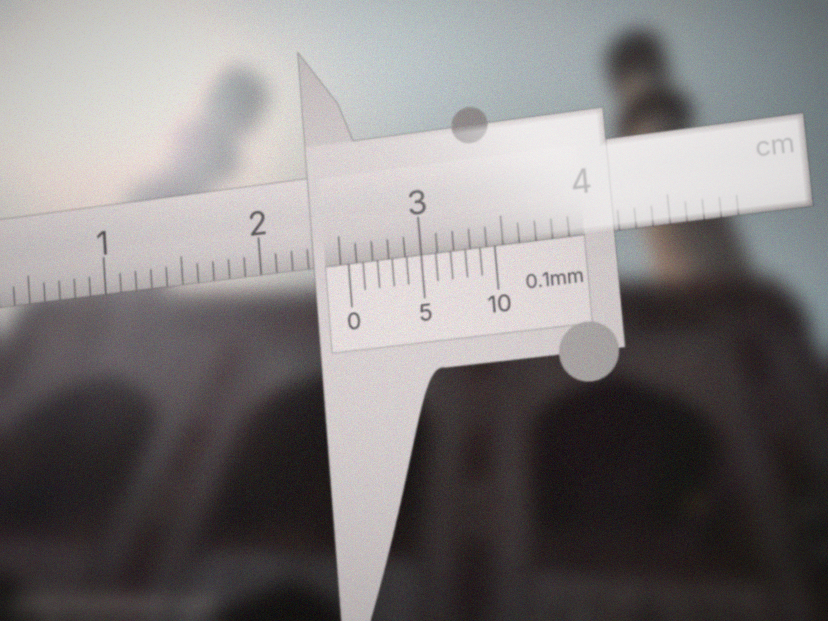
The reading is 25.5 (mm)
